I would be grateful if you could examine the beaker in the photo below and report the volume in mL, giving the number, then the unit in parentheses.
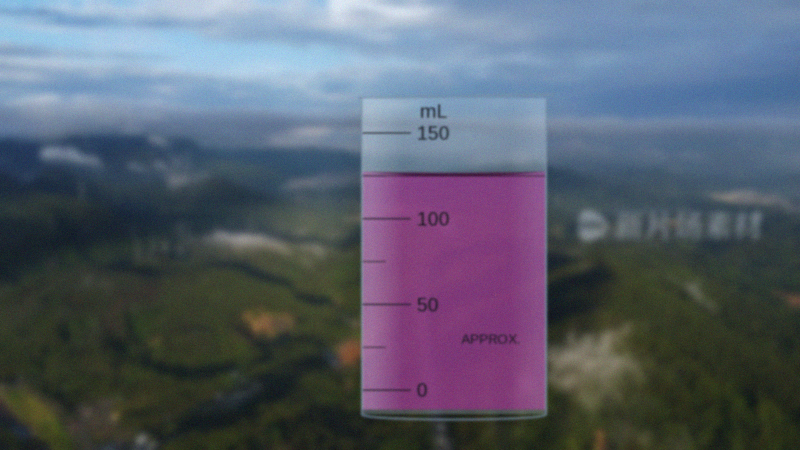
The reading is 125 (mL)
